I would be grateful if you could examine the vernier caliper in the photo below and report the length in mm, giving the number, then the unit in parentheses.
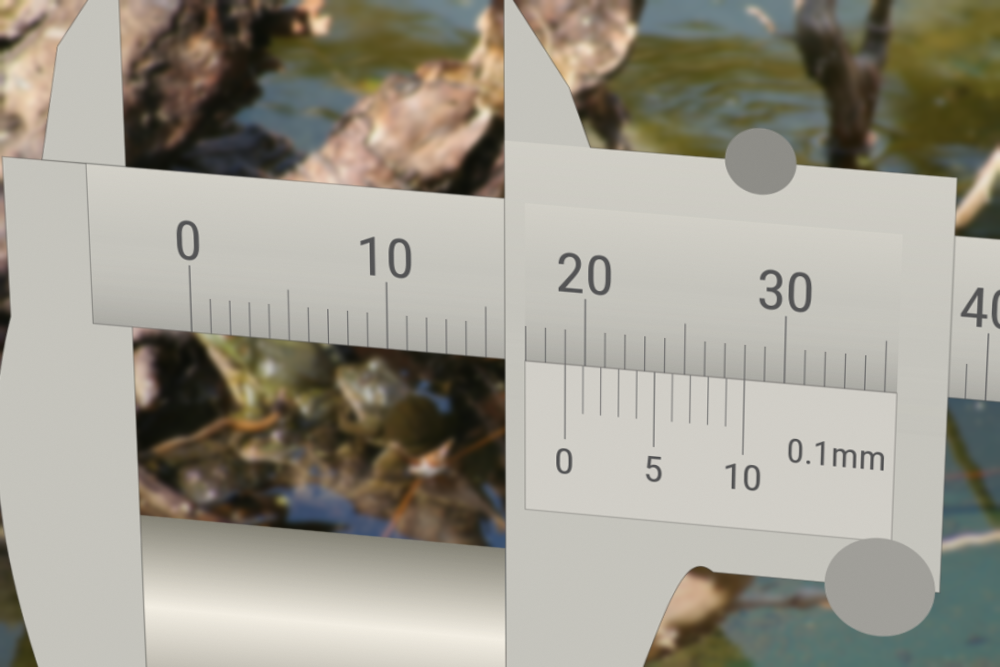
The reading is 19.0 (mm)
